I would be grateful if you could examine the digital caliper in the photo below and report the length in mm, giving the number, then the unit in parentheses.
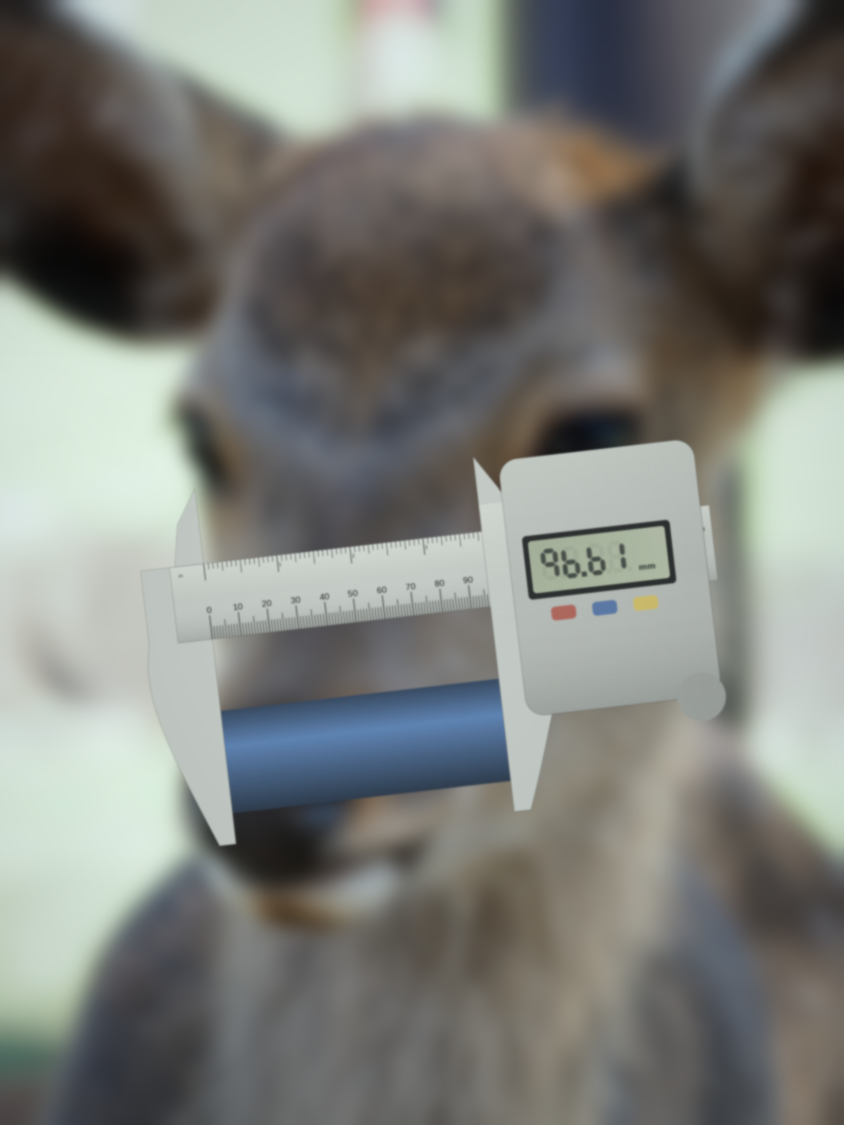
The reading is 96.61 (mm)
